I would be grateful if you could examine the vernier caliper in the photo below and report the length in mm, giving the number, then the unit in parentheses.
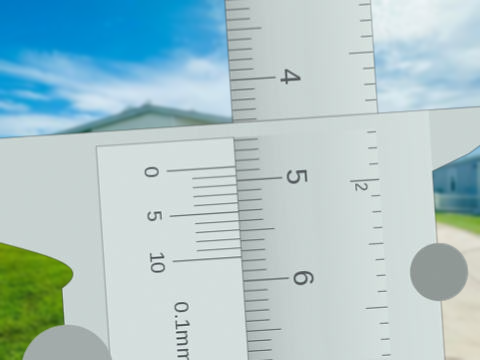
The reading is 48.6 (mm)
